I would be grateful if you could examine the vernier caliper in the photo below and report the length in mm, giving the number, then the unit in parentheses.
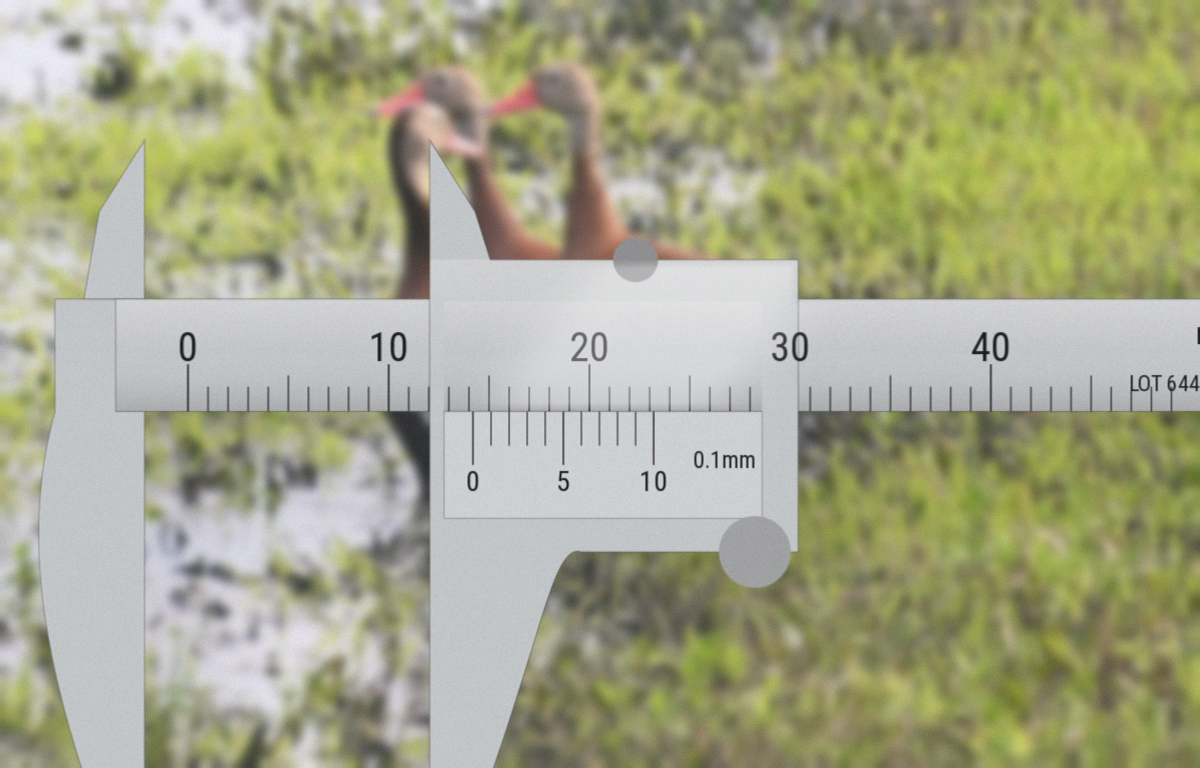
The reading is 14.2 (mm)
